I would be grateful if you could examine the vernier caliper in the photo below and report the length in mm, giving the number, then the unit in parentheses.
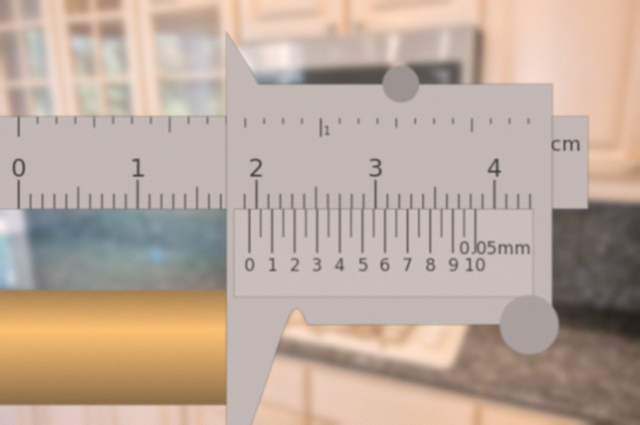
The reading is 19.4 (mm)
